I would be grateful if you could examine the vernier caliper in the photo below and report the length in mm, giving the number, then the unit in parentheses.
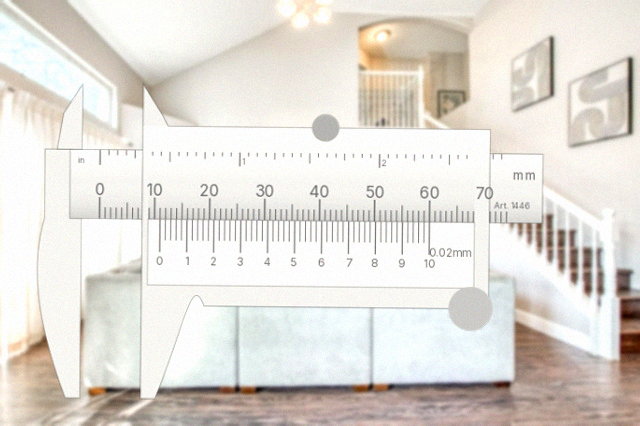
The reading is 11.0 (mm)
